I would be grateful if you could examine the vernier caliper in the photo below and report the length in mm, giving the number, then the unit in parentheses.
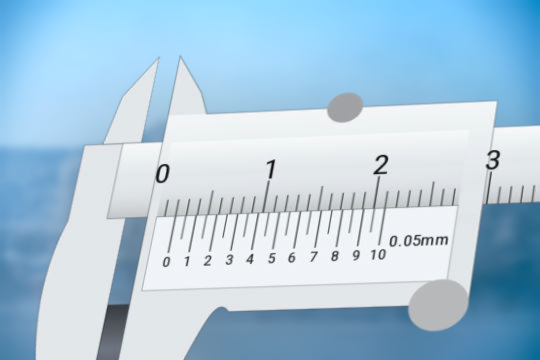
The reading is 2.0 (mm)
